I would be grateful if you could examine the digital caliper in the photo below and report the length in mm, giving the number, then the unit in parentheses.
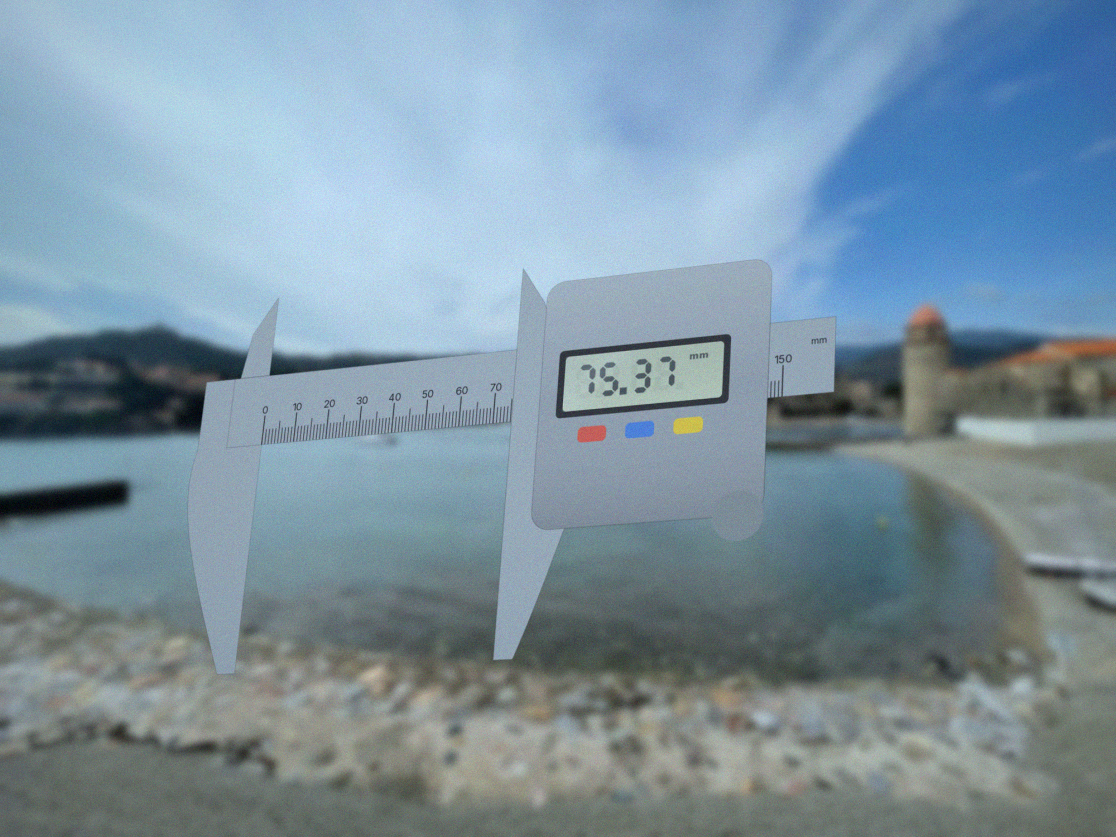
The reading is 75.37 (mm)
